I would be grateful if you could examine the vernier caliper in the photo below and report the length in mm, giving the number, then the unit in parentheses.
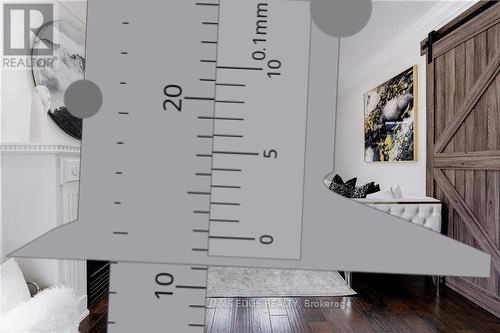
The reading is 12.7 (mm)
